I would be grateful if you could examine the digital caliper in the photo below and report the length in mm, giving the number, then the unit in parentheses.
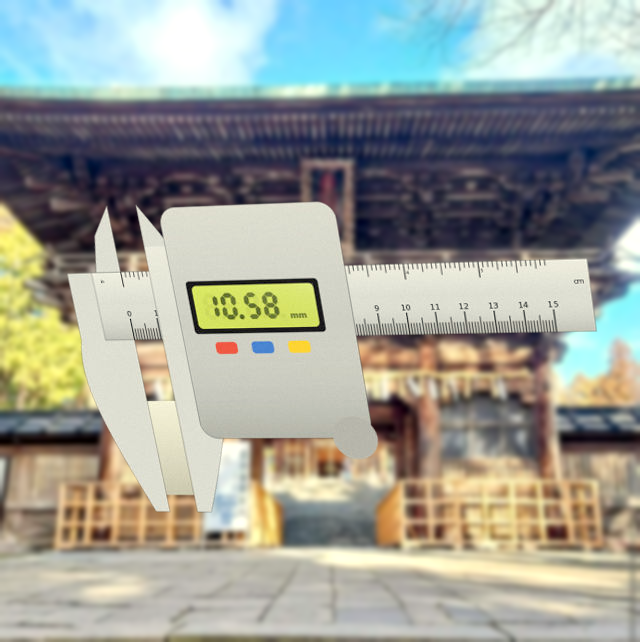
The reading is 10.58 (mm)
